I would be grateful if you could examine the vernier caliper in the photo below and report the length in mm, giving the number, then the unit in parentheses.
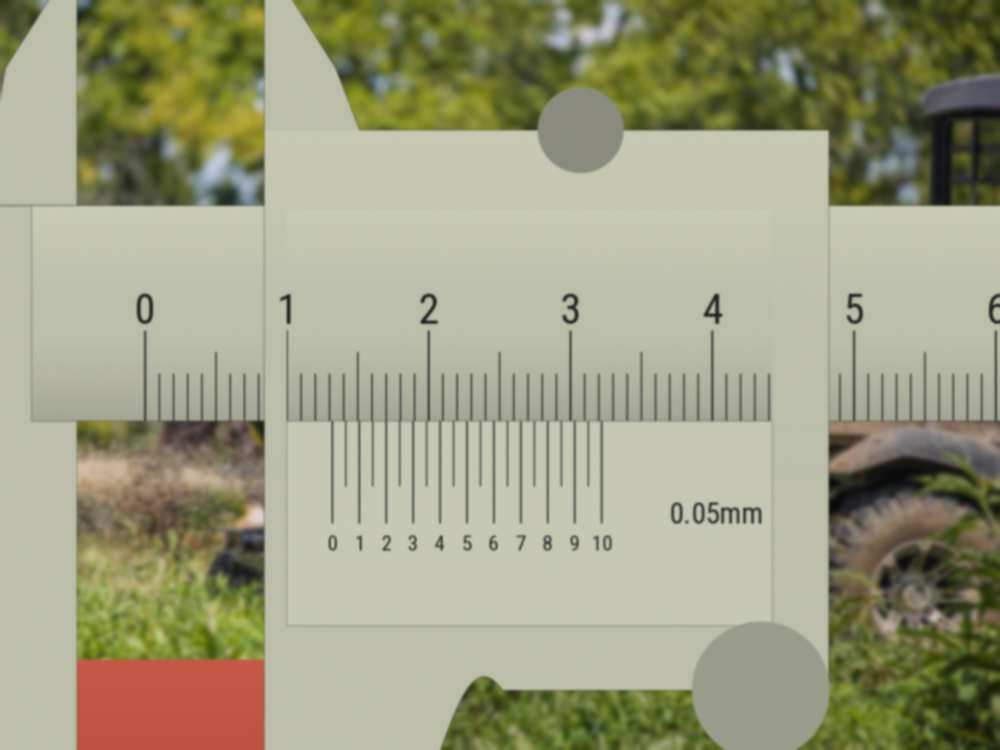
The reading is 13.2 (mm)
